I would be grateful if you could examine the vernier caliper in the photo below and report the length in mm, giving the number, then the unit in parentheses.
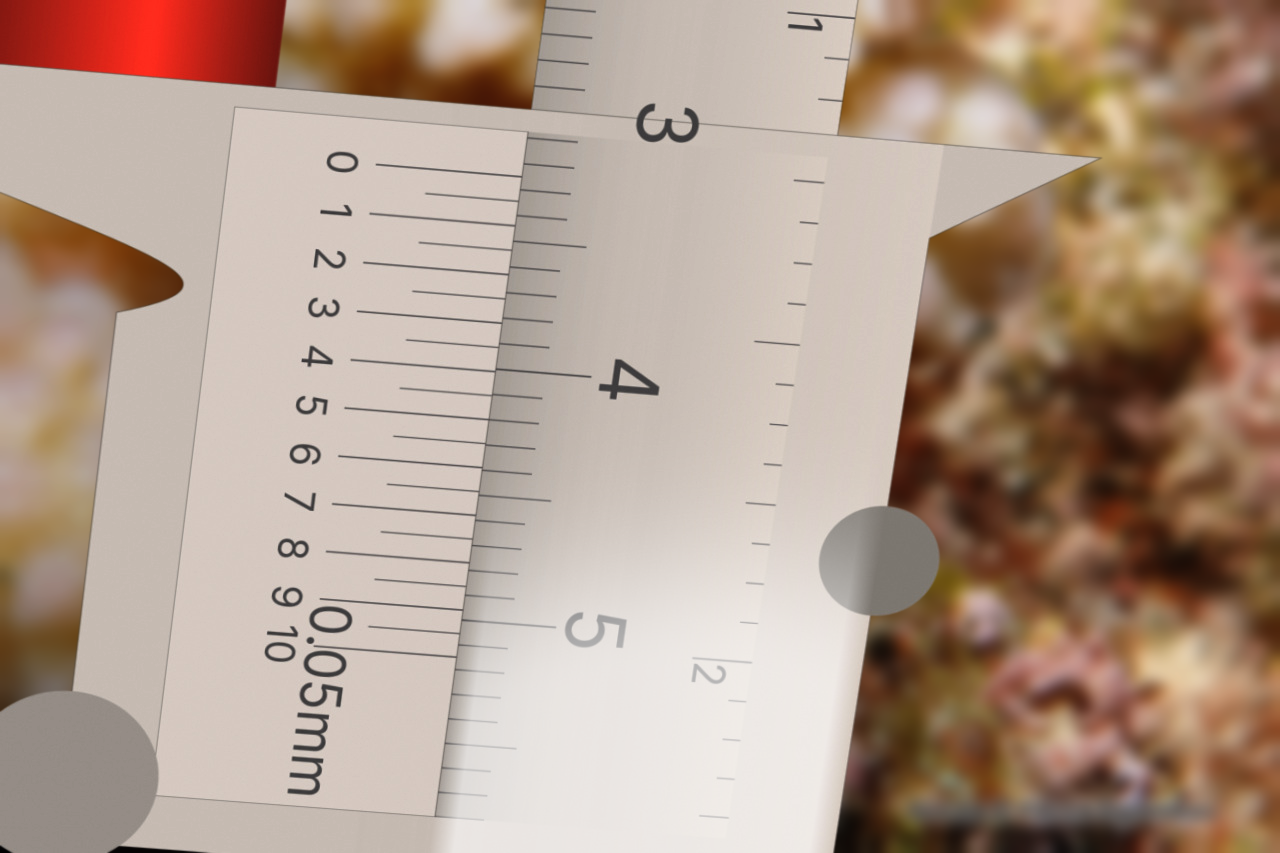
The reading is 32.5 (mm)
